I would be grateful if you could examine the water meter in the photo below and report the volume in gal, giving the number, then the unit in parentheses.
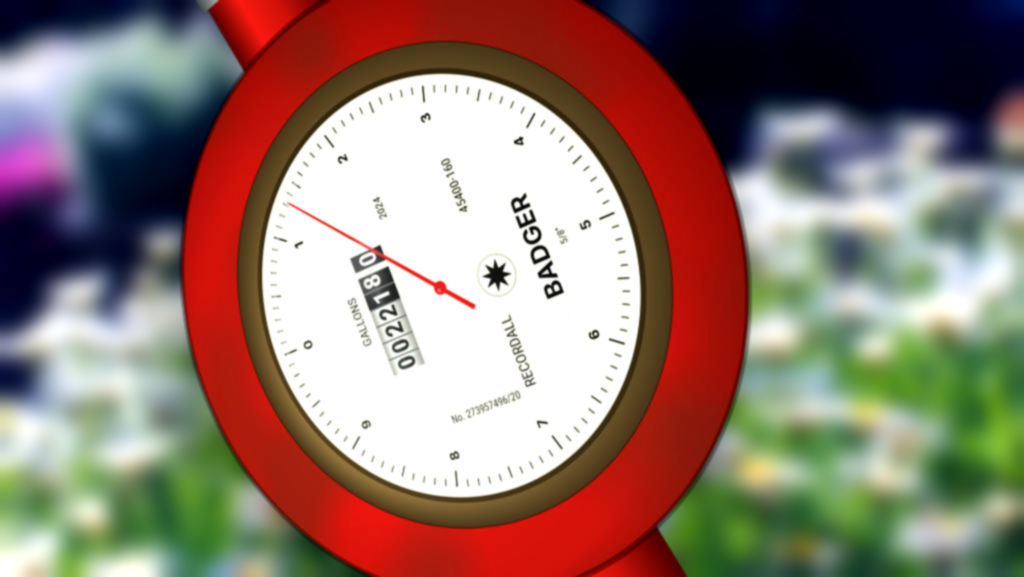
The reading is 22181.3 (gal)
